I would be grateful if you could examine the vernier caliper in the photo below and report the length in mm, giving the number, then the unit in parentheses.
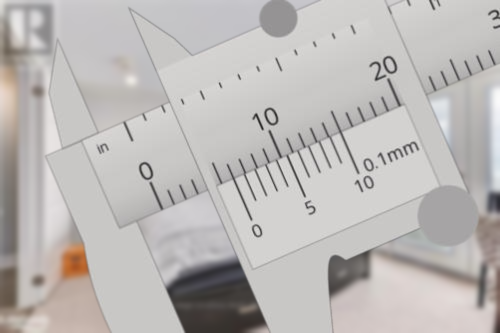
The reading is 6.0 (mm)
